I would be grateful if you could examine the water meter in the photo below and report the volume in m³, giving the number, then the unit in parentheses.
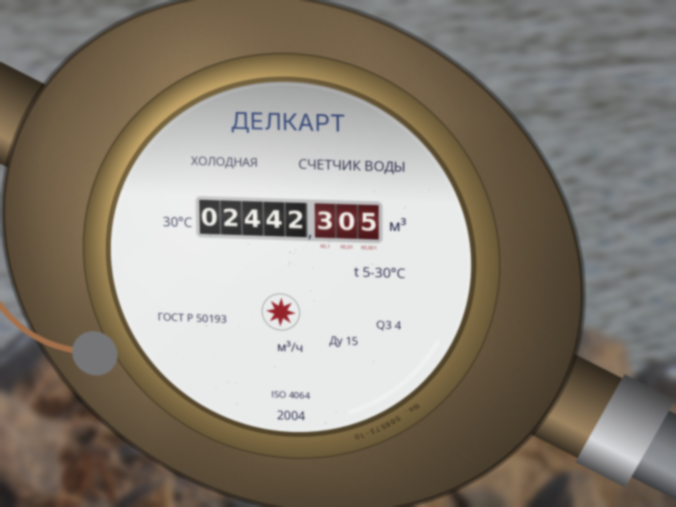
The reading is 2442.305 (m³)
